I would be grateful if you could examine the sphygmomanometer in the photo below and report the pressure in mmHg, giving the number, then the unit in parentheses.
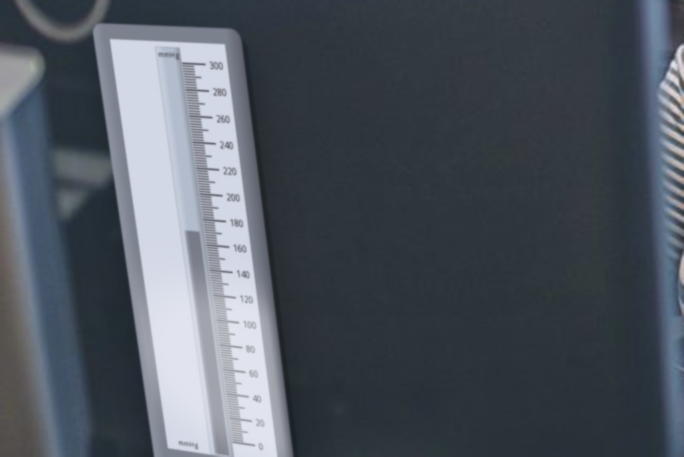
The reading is 170 (mmHg)
